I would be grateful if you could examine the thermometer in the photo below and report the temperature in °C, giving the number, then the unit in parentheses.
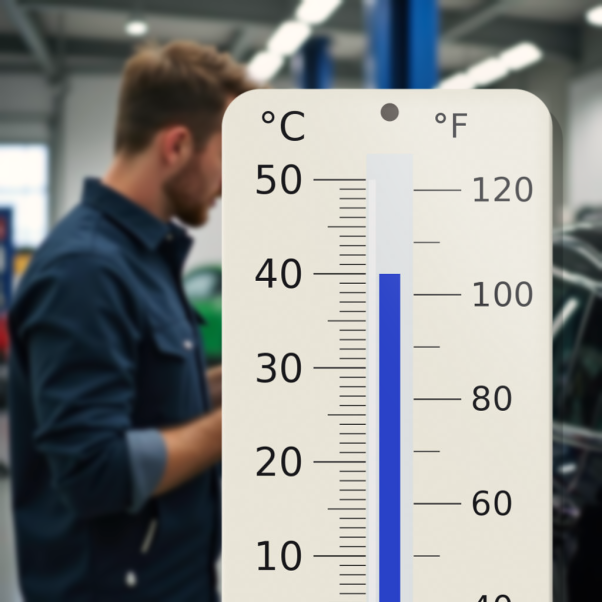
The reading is 40 (°C)
